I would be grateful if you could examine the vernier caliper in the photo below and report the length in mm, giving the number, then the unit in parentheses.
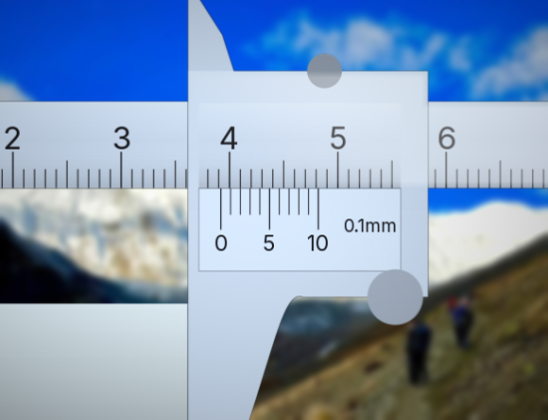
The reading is 39.2 (mm)
